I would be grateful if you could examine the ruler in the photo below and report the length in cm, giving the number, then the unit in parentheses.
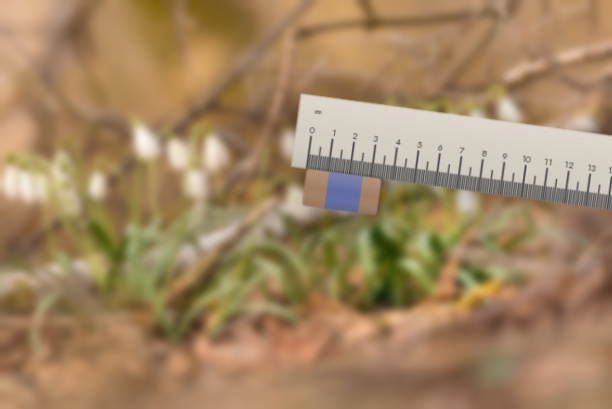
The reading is 3.5 (cm)
